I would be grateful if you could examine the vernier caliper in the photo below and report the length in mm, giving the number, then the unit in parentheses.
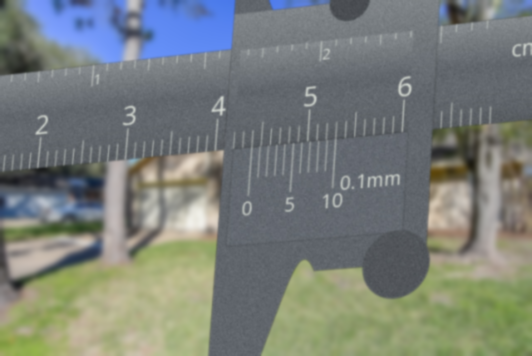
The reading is 44.0 (mm)
